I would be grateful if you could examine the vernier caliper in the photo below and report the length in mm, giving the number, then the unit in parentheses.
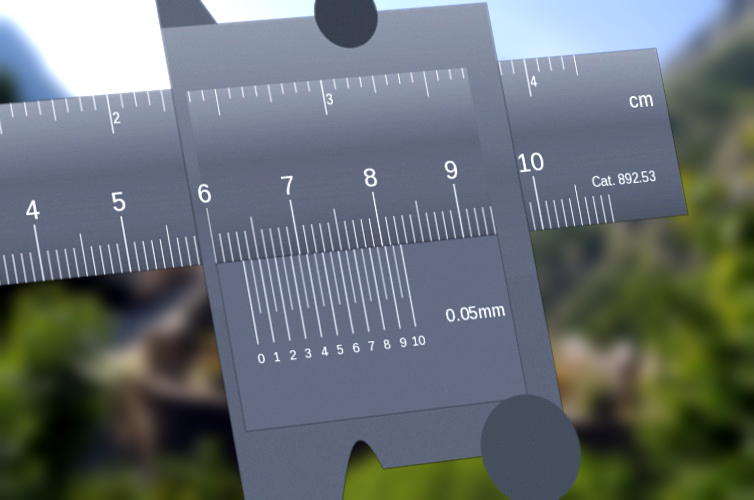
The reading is 63.2 (mm)
